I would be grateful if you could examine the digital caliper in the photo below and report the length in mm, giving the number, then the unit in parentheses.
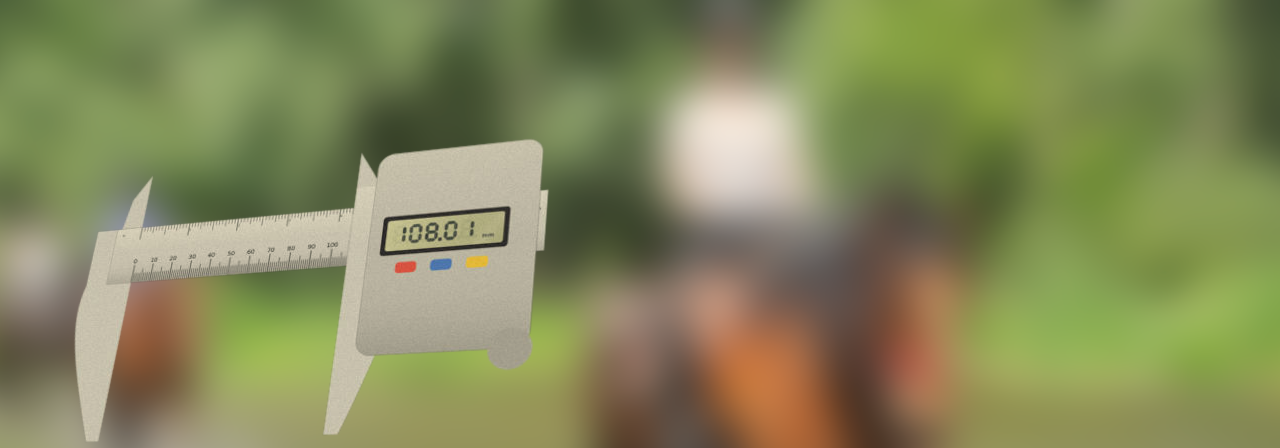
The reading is 108.01 (mm)
